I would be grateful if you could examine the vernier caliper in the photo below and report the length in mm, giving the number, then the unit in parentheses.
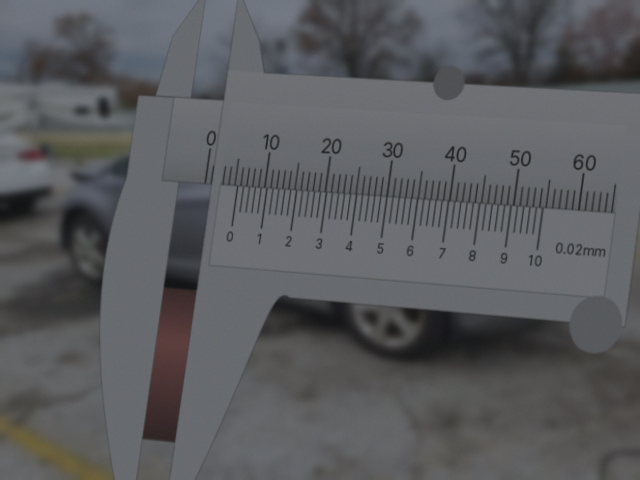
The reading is 5.5 (mm)
